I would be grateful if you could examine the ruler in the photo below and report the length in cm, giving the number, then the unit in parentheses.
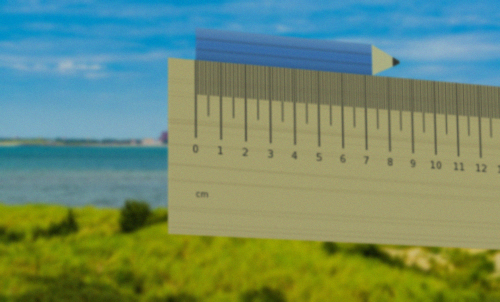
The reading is 8.5 (cm)
